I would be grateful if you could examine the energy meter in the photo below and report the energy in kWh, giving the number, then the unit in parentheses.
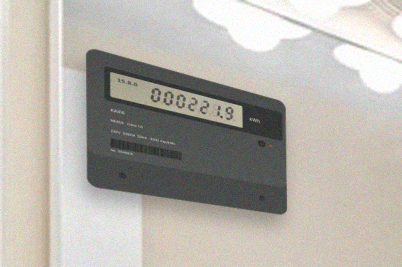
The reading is 221.9 (kWh)
